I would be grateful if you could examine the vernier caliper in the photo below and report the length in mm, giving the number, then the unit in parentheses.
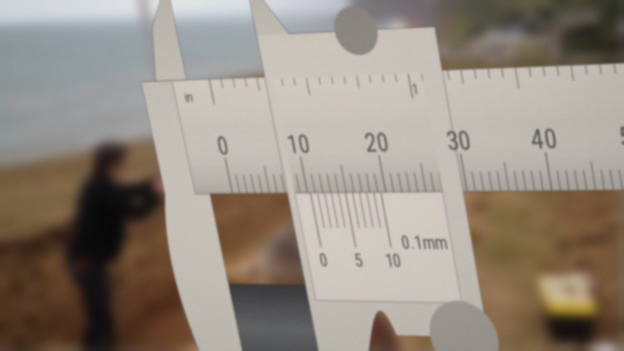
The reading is 10.4 (mm)
